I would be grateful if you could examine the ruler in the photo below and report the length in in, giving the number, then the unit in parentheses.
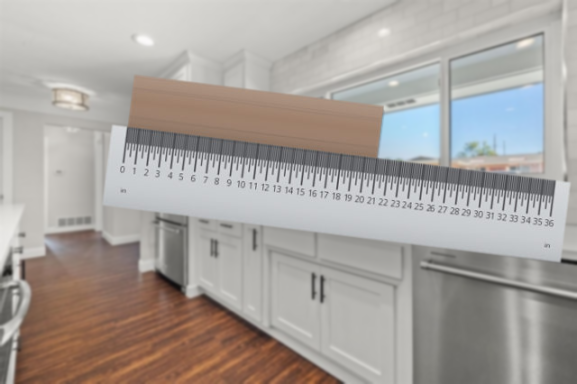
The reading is 21 (in)
